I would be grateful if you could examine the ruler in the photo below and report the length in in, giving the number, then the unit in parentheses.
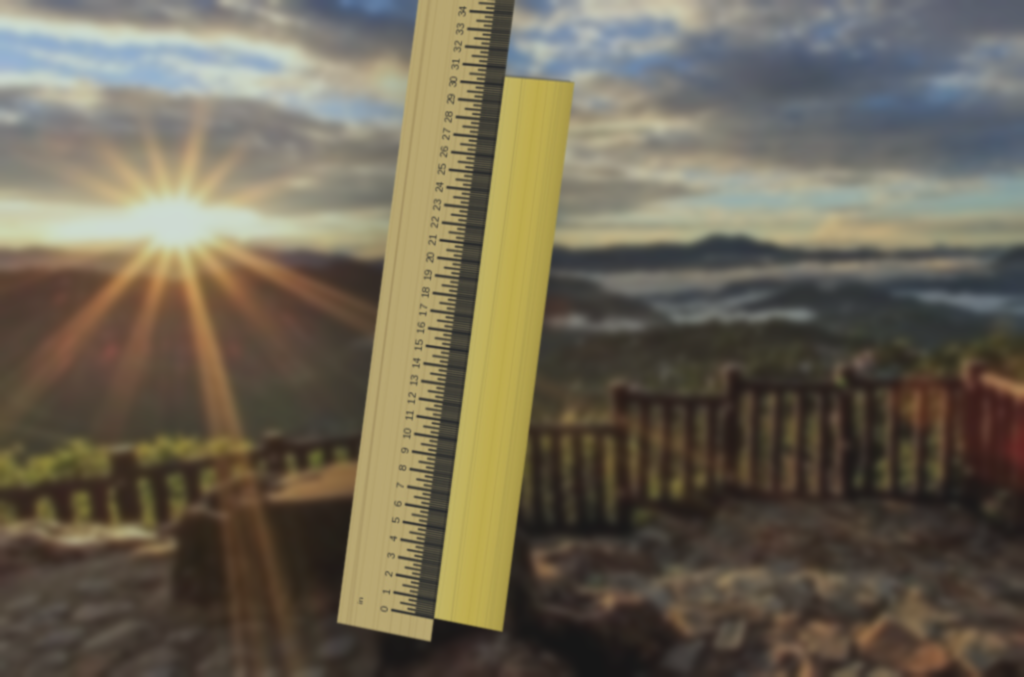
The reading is 30.5 (in)
